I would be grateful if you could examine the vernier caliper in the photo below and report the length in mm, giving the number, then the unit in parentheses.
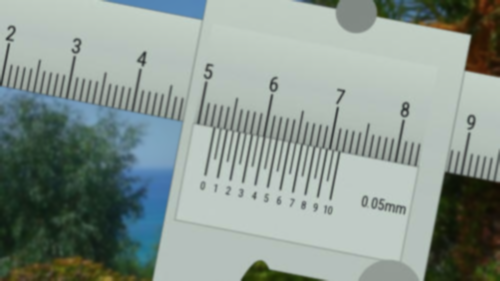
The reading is 52.5 (mm)
